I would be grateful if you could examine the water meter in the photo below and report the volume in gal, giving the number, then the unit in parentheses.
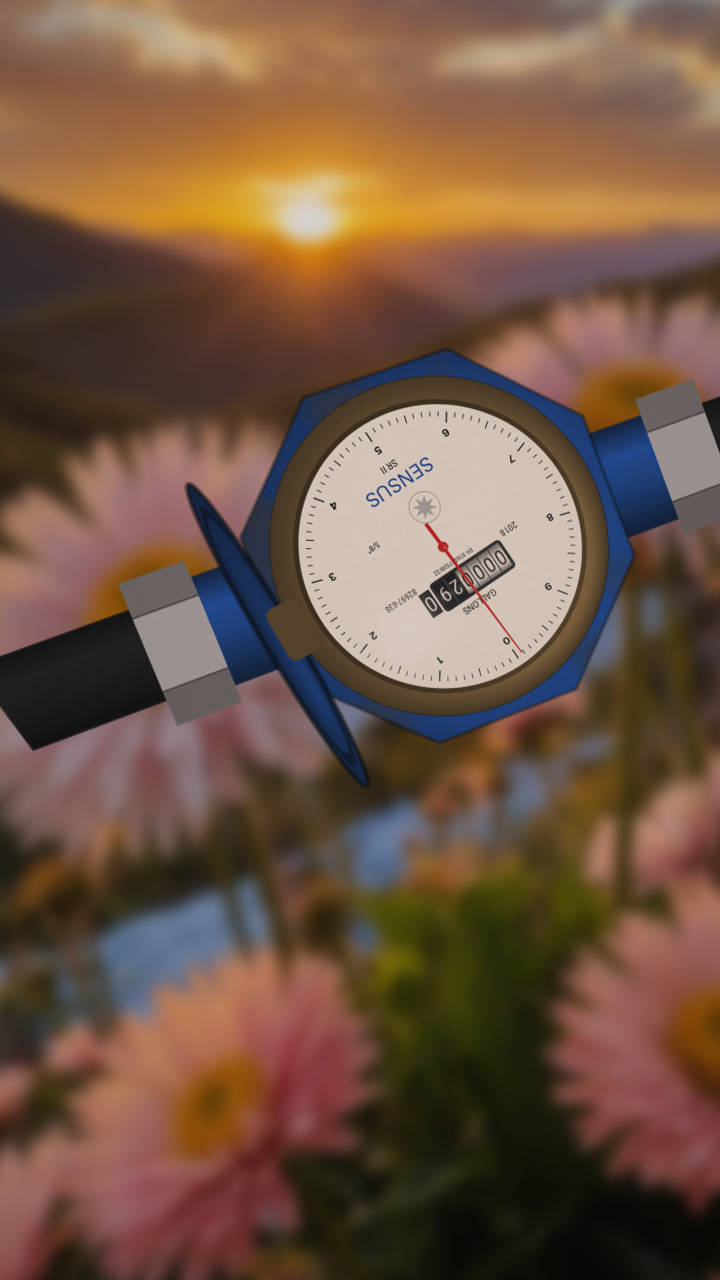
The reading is 289.9 (gal)
